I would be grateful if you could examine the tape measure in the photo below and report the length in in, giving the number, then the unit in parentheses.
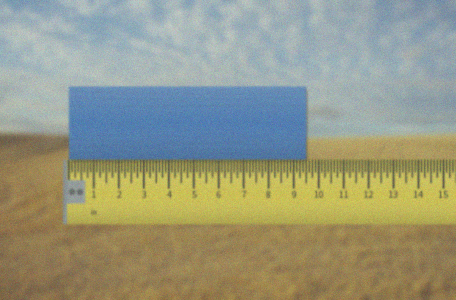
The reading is 9.5 (in)
